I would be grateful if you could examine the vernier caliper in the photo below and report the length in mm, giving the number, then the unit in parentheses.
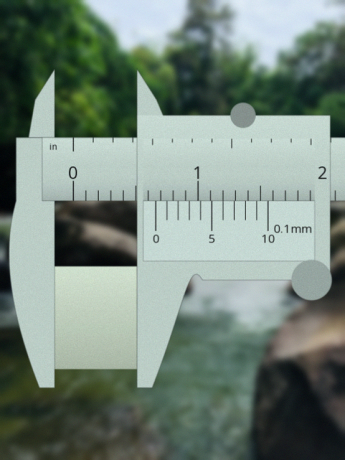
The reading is 6.6 (mm)
